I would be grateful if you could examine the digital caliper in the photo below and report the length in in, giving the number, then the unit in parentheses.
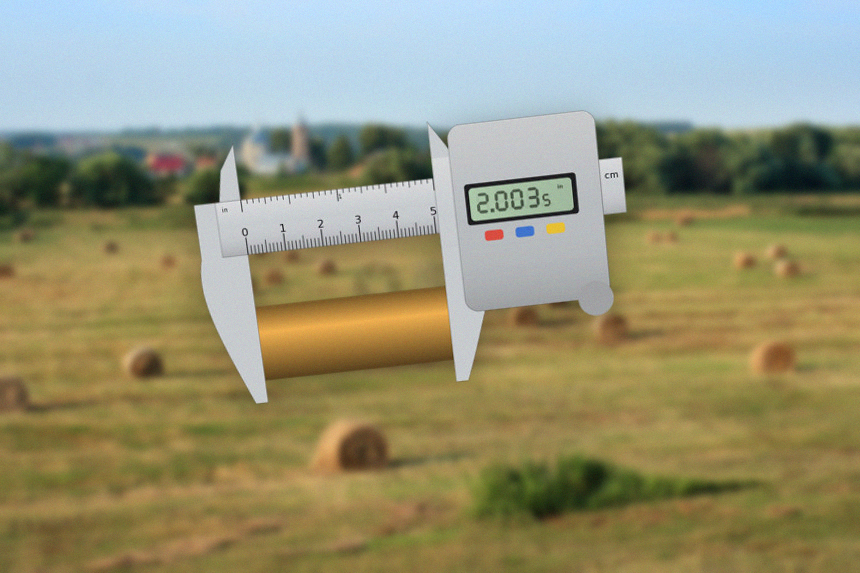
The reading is 2.0035 (in)
